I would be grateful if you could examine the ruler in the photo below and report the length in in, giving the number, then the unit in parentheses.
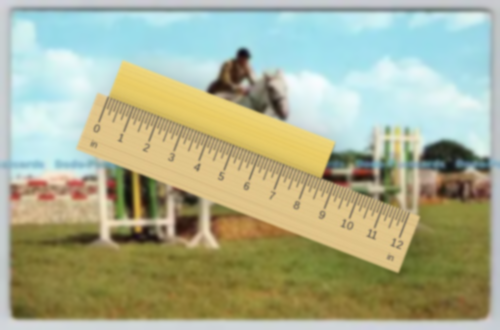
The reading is 8.5 (in)
